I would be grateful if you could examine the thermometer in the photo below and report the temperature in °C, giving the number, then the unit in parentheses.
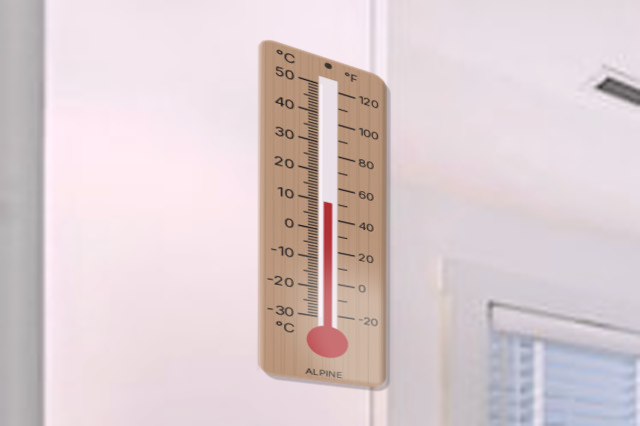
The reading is 10 (°C)
